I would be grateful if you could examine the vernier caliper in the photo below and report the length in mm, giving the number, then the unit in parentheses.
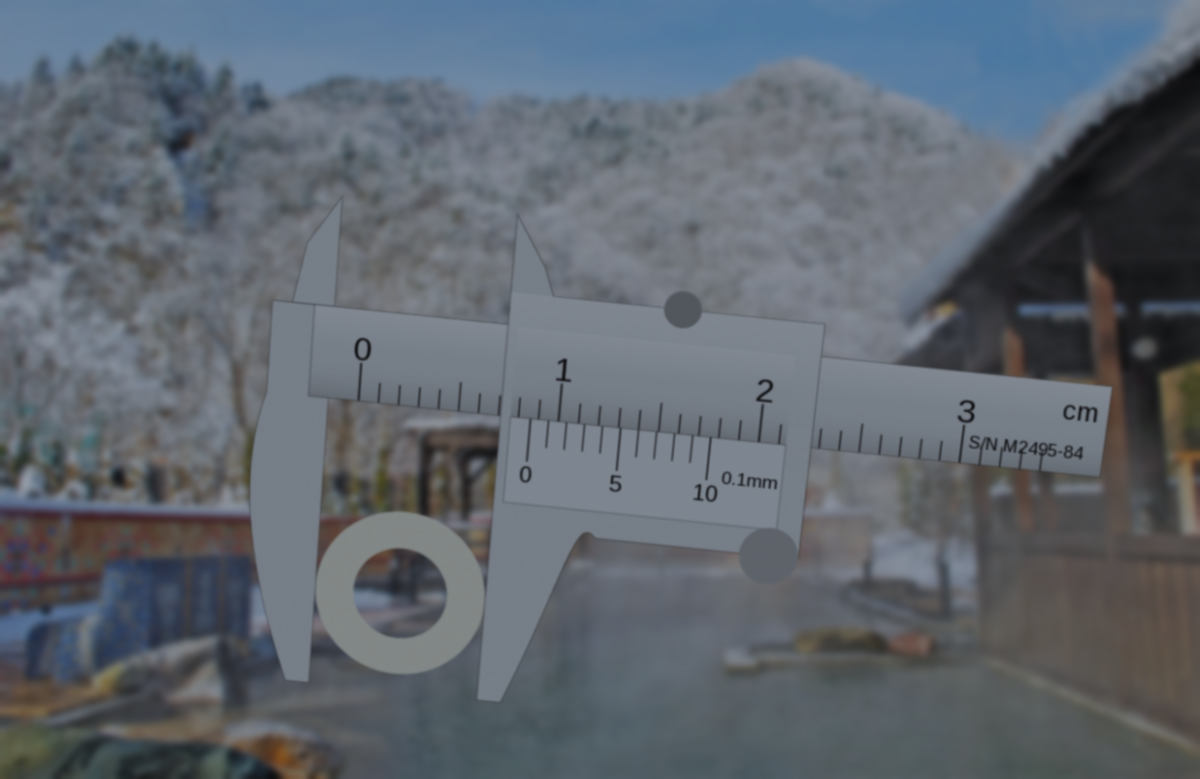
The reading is 8.6 (mm)
